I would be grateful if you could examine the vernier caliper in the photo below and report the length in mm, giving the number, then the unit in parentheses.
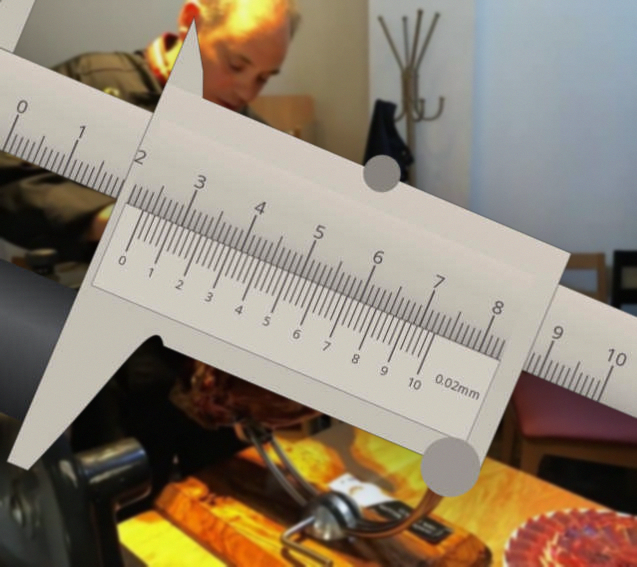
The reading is 23.6 (mm)
